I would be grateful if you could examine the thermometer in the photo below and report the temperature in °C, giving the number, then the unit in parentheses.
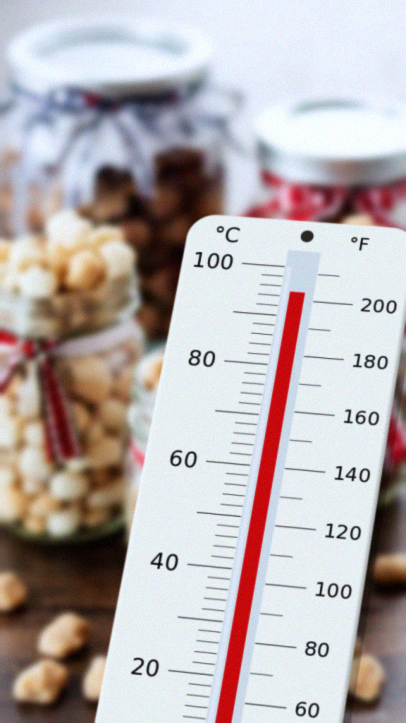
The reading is 95 (°C)
